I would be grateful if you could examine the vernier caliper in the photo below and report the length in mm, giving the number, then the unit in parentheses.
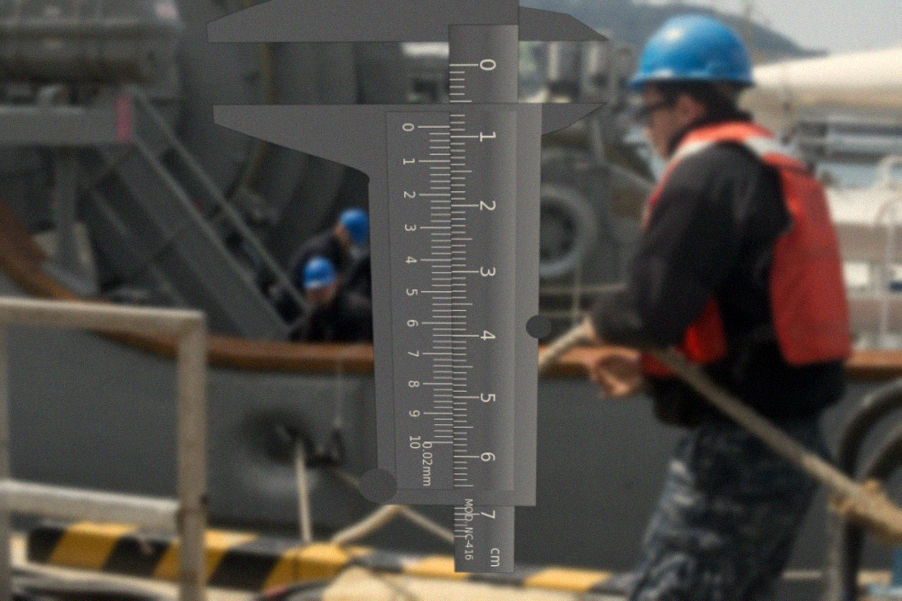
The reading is 8.6 (mm)
